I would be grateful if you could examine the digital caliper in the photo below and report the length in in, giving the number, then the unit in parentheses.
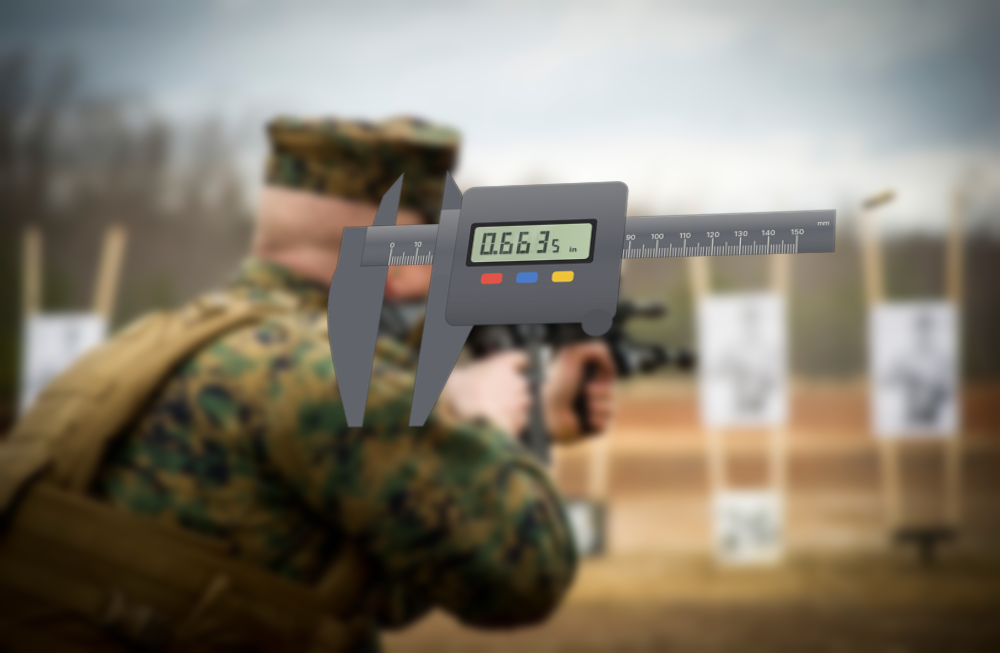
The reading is 0.6635 (in)
